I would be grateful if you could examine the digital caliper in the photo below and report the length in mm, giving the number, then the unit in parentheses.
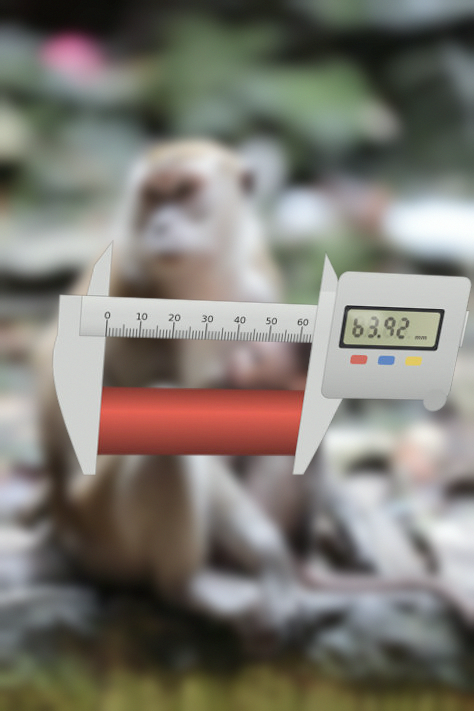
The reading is 63.92 (mm)
